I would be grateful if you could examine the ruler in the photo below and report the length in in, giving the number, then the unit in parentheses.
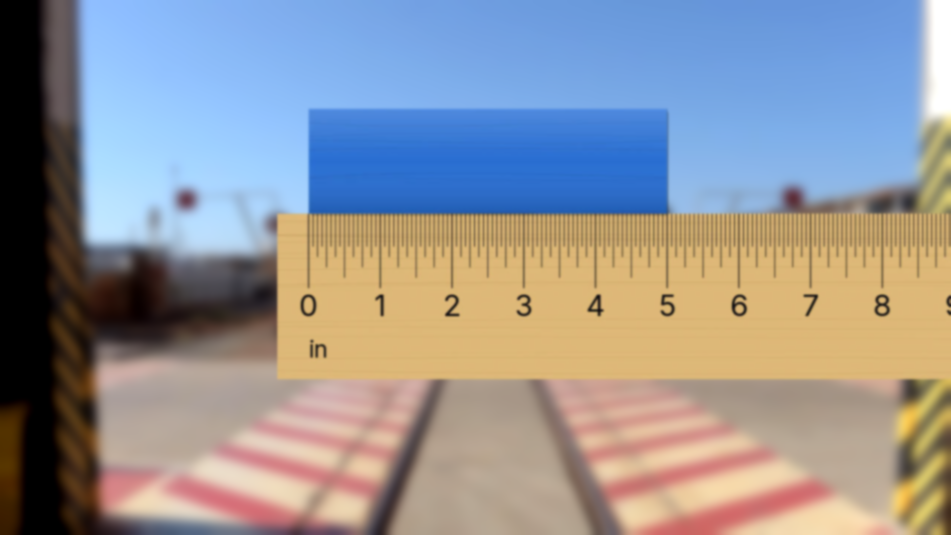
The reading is 5 (in)
